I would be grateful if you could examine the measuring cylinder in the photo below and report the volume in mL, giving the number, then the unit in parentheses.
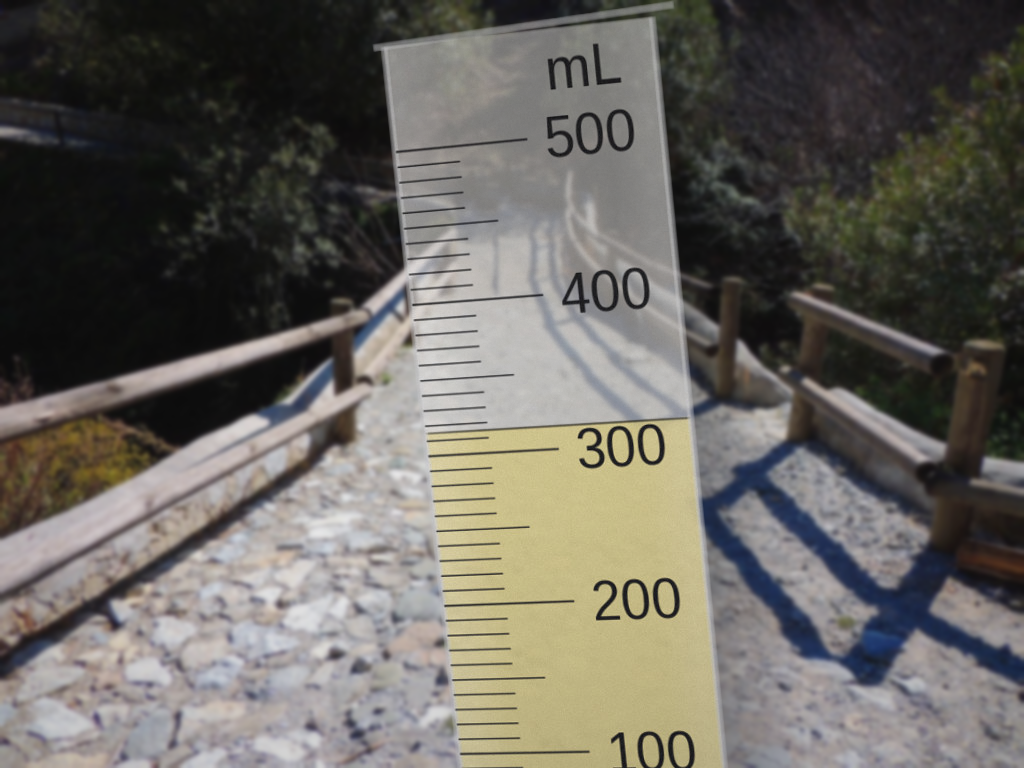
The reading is 315 (mL)
